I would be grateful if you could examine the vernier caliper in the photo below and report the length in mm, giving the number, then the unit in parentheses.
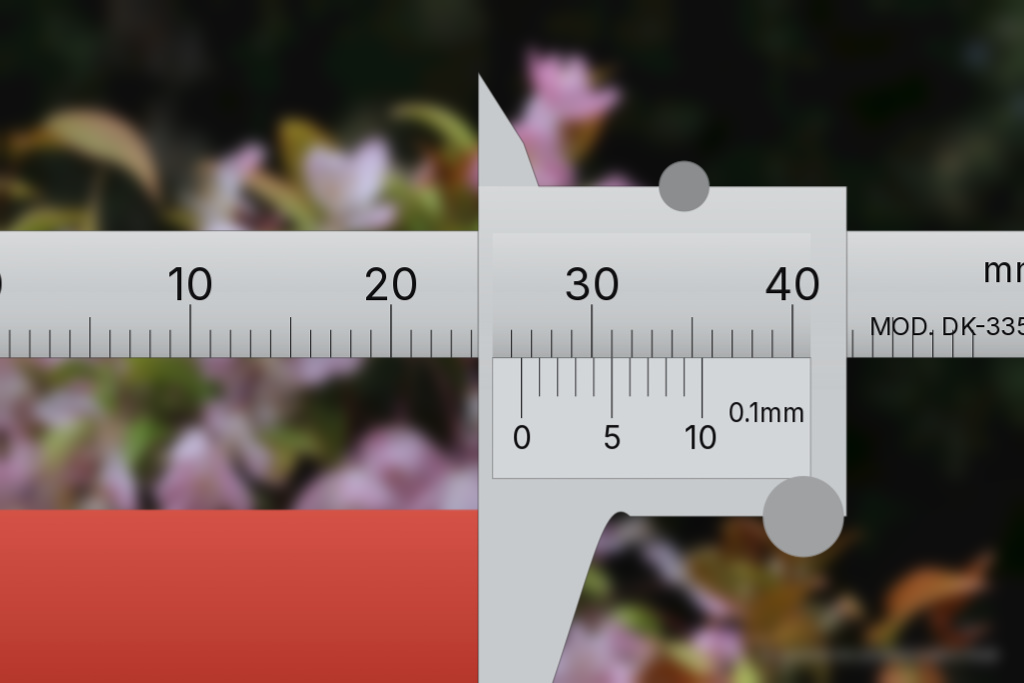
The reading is 26.5 (mm)
